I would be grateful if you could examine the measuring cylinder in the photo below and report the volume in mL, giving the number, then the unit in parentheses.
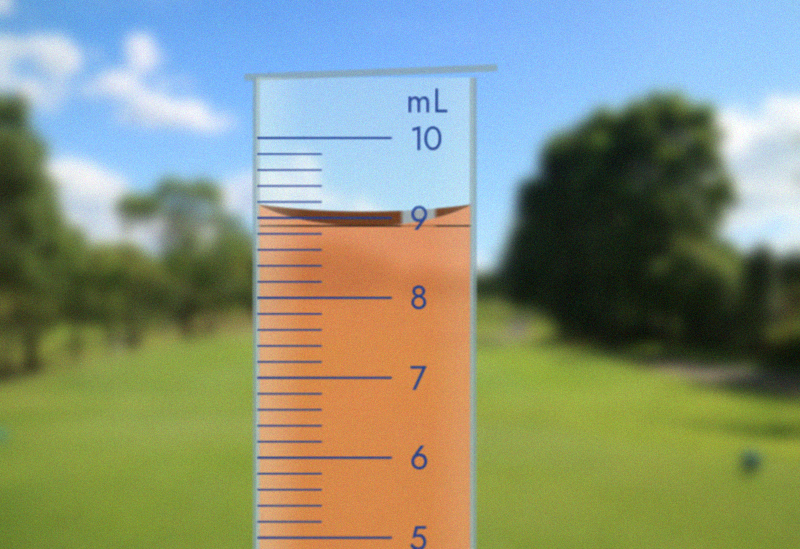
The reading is 8.9 (mL)
